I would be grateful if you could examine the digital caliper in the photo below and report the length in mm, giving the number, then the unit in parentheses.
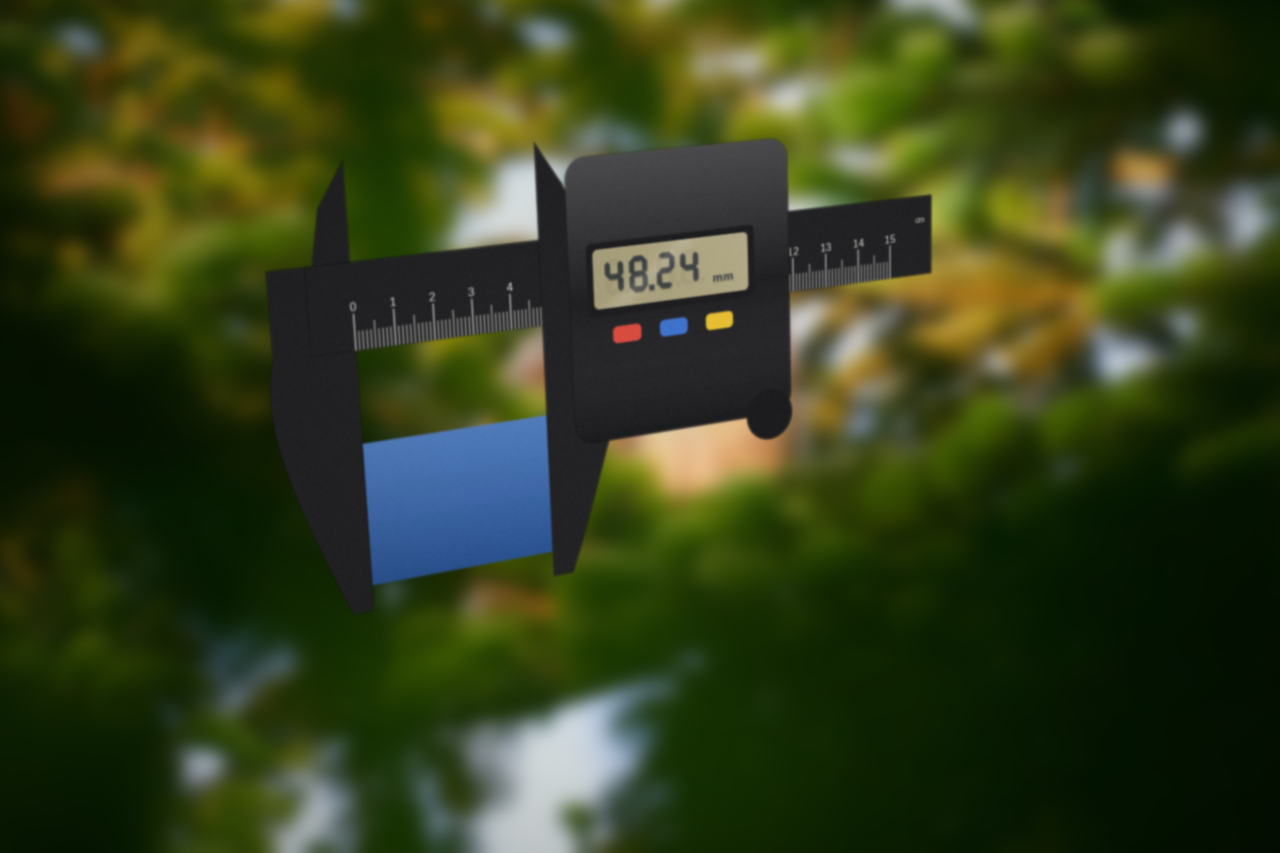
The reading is 48.24 (mm)
